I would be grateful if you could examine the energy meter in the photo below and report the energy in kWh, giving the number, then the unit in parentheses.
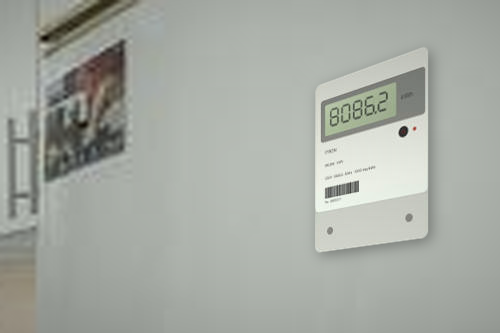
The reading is 8086.2 (kWh)
